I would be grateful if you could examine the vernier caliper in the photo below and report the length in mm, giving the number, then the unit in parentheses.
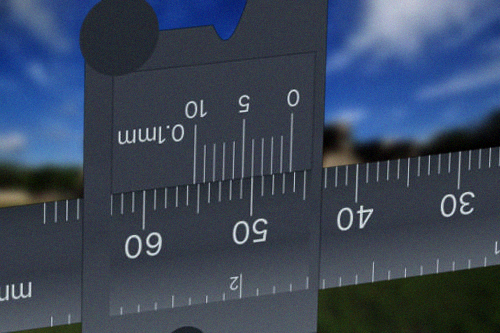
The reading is 46.4 (mm)
